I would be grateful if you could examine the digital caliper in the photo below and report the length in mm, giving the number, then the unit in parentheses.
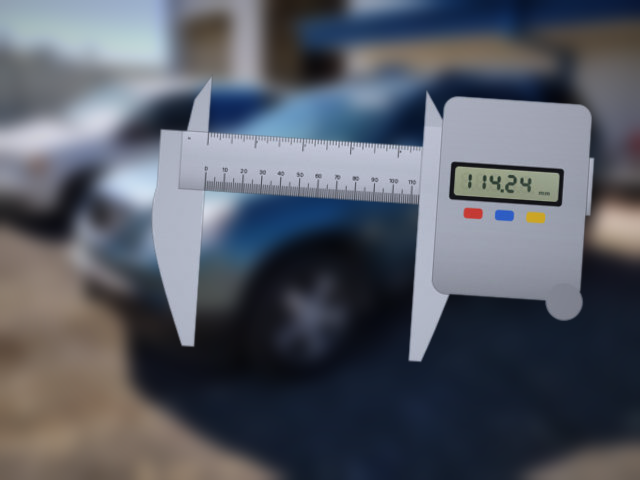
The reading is 114.24 (mm)
